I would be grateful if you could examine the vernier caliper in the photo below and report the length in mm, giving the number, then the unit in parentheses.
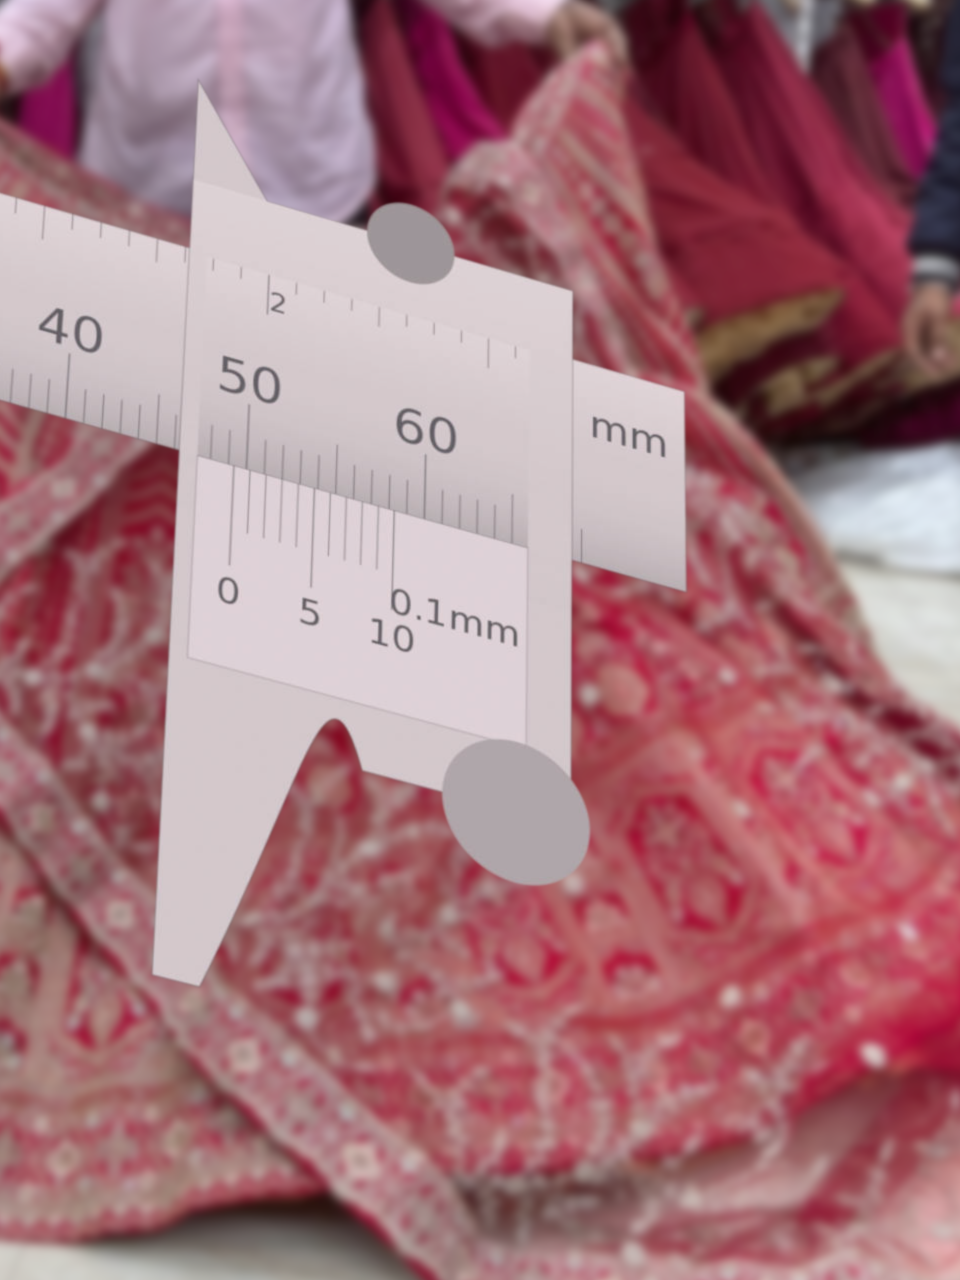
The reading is 49.3 (mm)
